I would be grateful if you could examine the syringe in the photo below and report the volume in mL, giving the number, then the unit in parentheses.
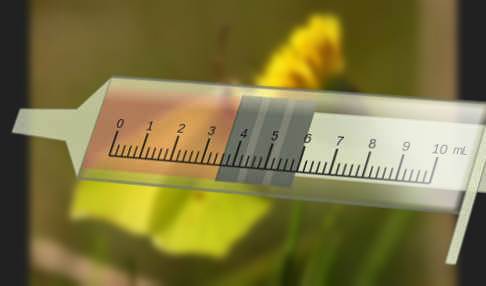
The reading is 3.6 (mL)
